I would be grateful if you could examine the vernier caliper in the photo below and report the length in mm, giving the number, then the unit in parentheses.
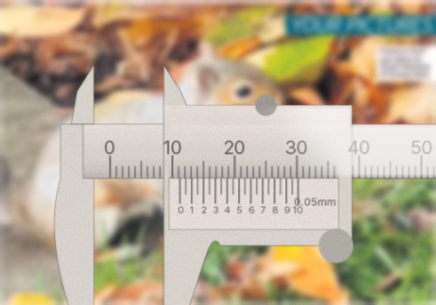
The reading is 11.2 (mm)
